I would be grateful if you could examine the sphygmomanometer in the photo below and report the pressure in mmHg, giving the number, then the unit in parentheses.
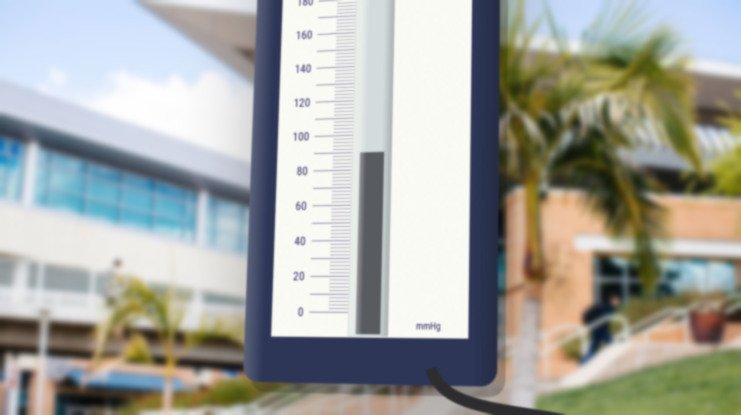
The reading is 90 (mmHg)
